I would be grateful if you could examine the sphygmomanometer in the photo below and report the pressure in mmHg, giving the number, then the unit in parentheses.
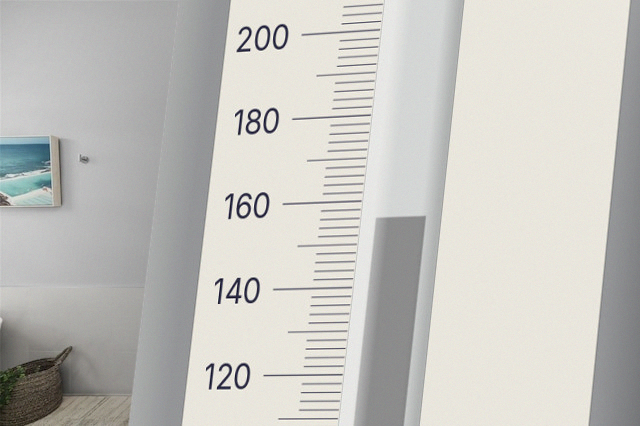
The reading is 156 (mmHg)
